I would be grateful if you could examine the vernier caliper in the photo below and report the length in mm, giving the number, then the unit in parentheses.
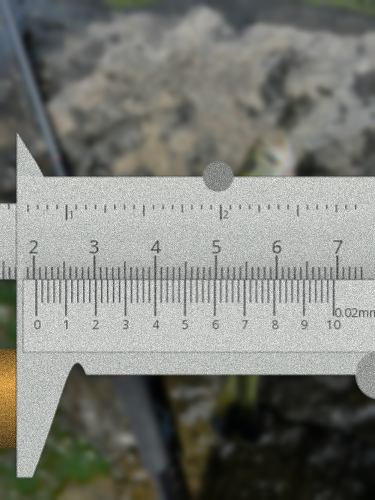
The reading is 20.4 (mm)
